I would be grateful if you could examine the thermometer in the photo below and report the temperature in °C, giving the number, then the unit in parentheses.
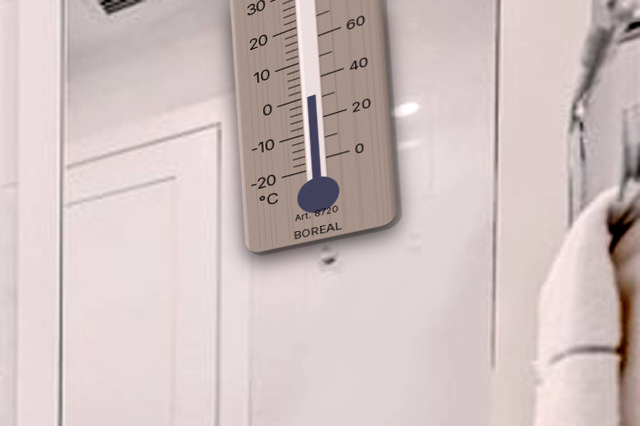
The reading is 0 (°C)
